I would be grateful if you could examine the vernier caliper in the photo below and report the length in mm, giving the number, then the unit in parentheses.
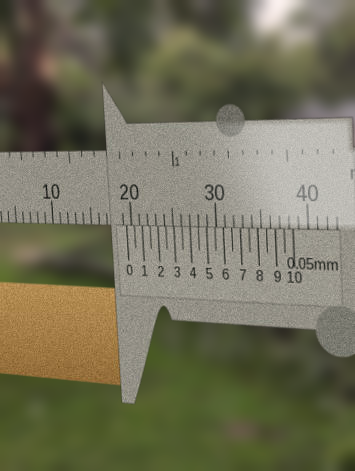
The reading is 19.4 (mm)
